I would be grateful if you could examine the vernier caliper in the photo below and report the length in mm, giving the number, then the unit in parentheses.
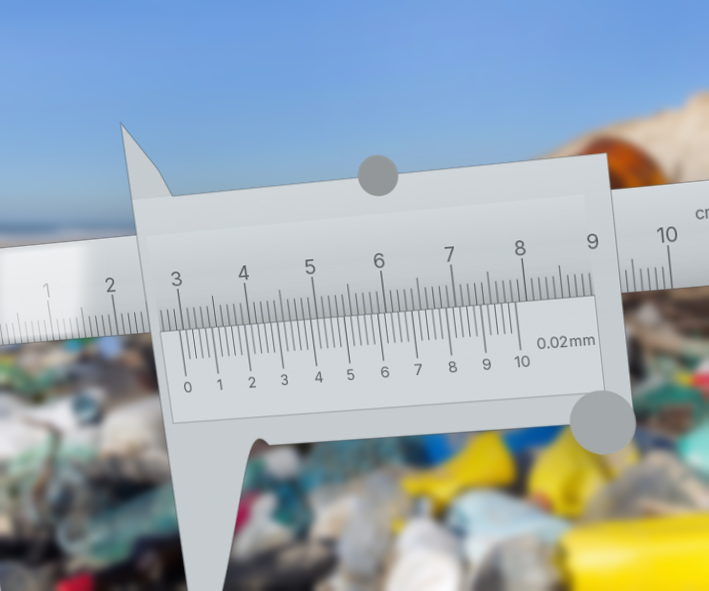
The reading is 29.4 (mm)
